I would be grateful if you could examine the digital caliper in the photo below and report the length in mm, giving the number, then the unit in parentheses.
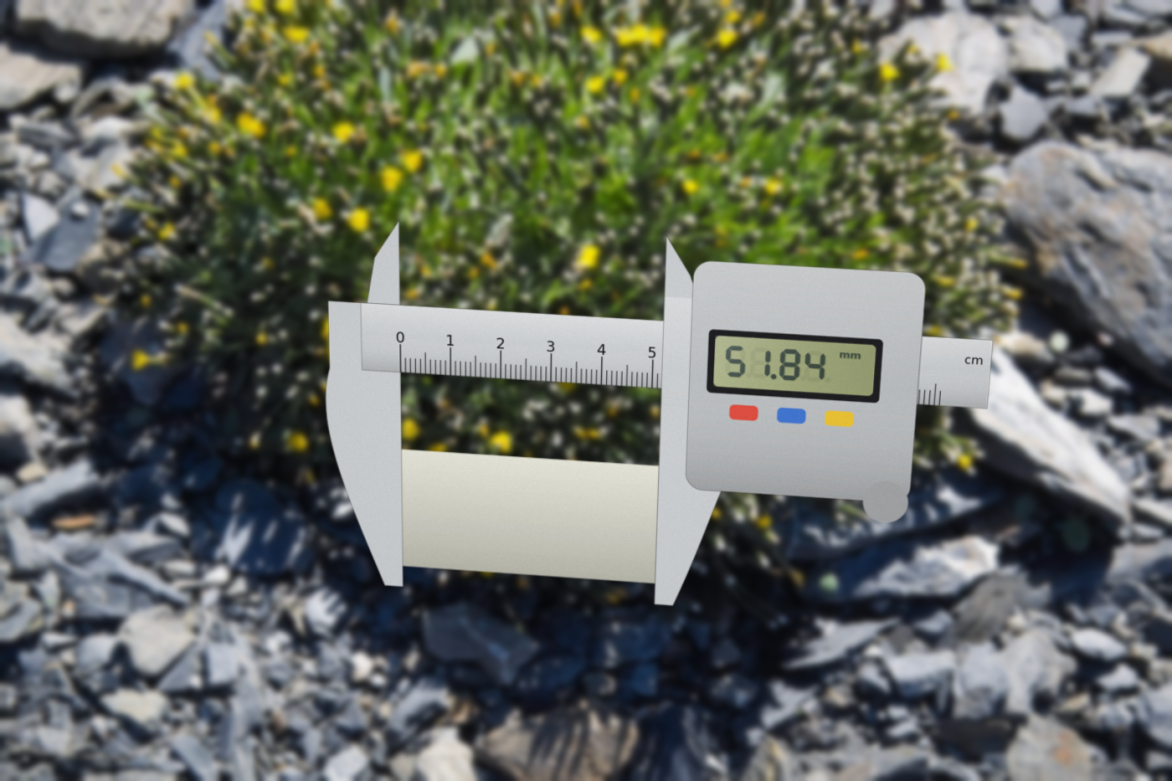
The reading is 51.84 (mm)
